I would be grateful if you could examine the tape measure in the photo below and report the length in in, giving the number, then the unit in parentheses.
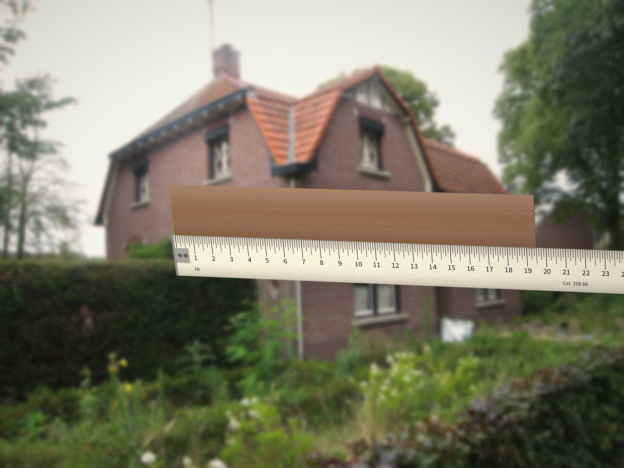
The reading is 19.5 (in)
